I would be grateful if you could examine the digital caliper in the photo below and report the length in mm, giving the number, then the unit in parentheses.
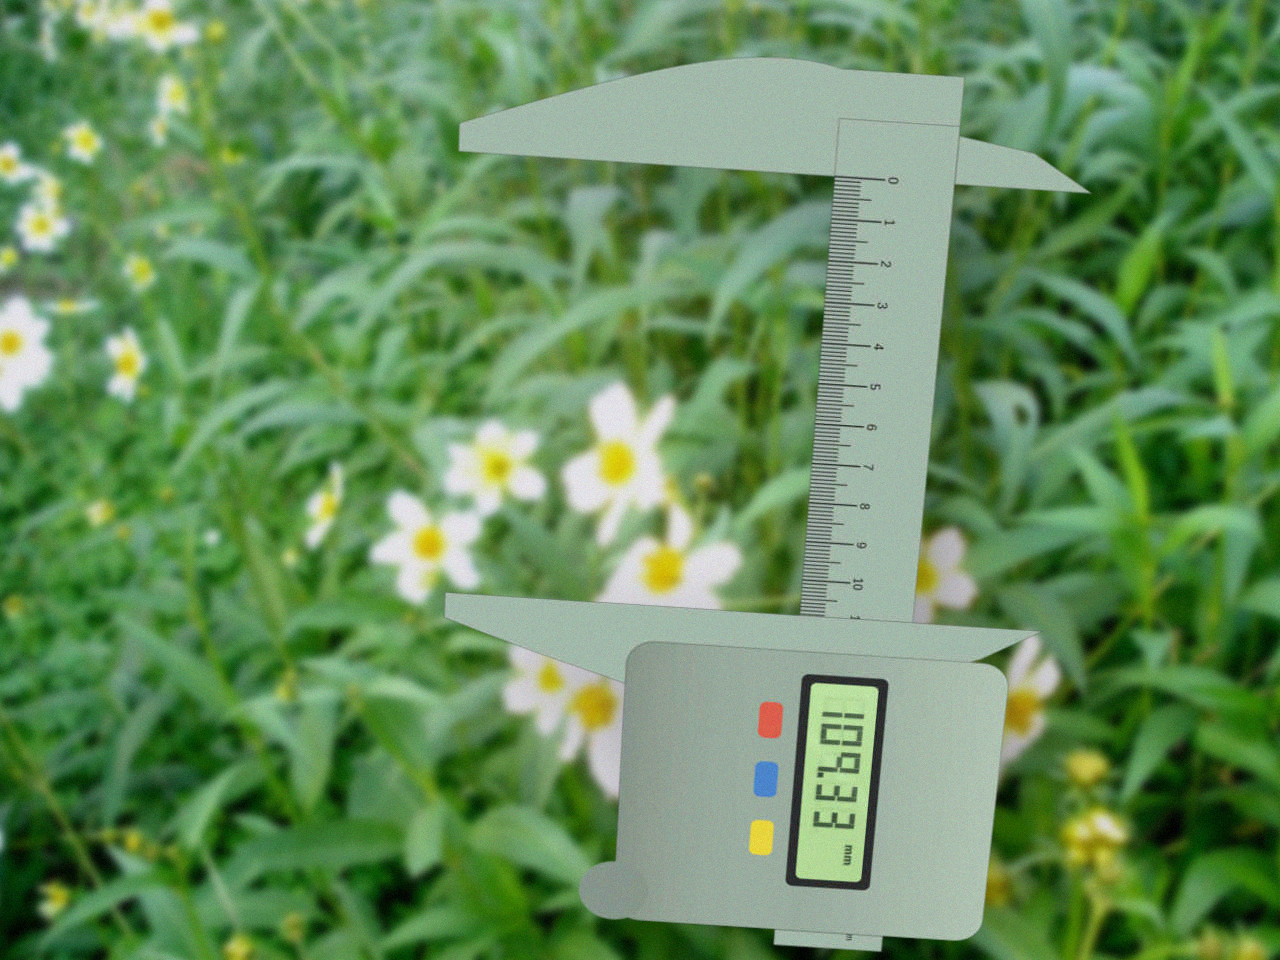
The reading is 109.33 (mm)
